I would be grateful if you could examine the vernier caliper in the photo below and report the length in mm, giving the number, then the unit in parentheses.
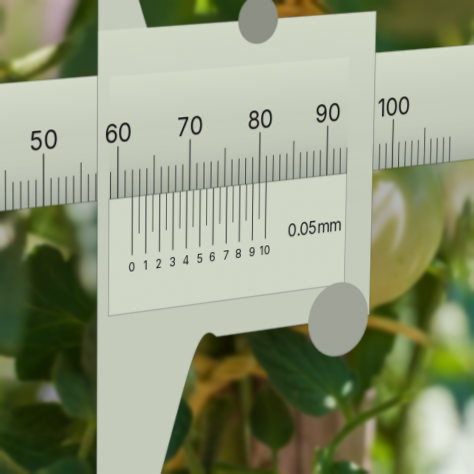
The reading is 62.0 (mm)
